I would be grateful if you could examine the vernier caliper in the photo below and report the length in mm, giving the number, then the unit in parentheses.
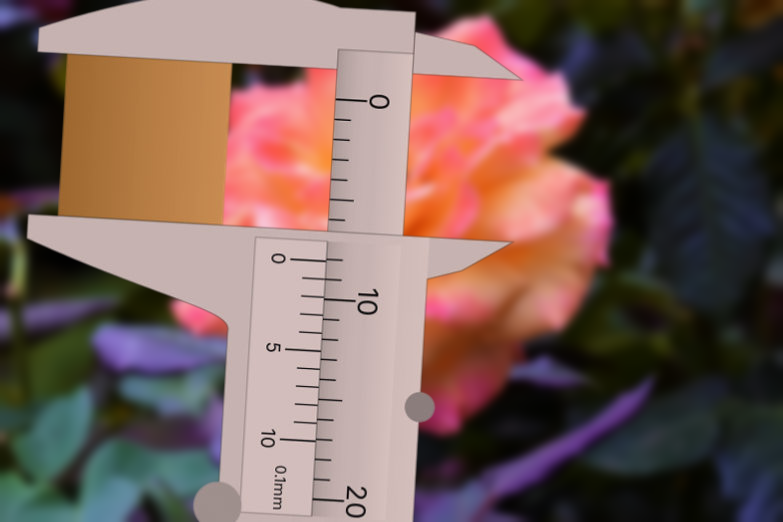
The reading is 8.1 (mm)
